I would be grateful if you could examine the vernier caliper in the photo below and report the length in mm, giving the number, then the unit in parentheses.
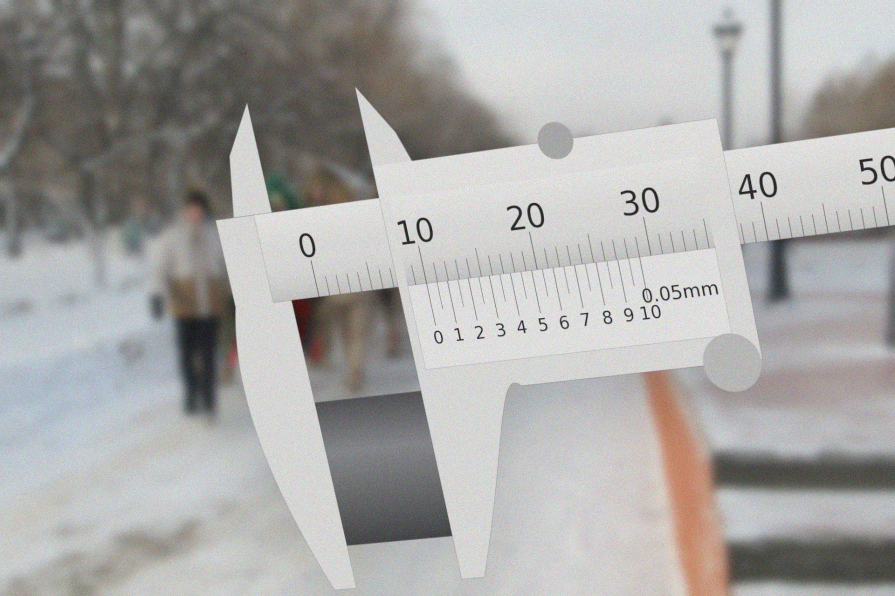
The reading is 10.0 (mm)
